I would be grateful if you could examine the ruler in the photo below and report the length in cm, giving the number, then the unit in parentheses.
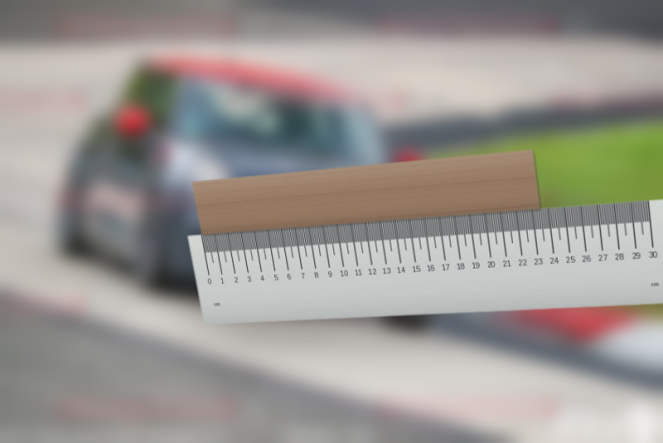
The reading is 23.5 (cm)
